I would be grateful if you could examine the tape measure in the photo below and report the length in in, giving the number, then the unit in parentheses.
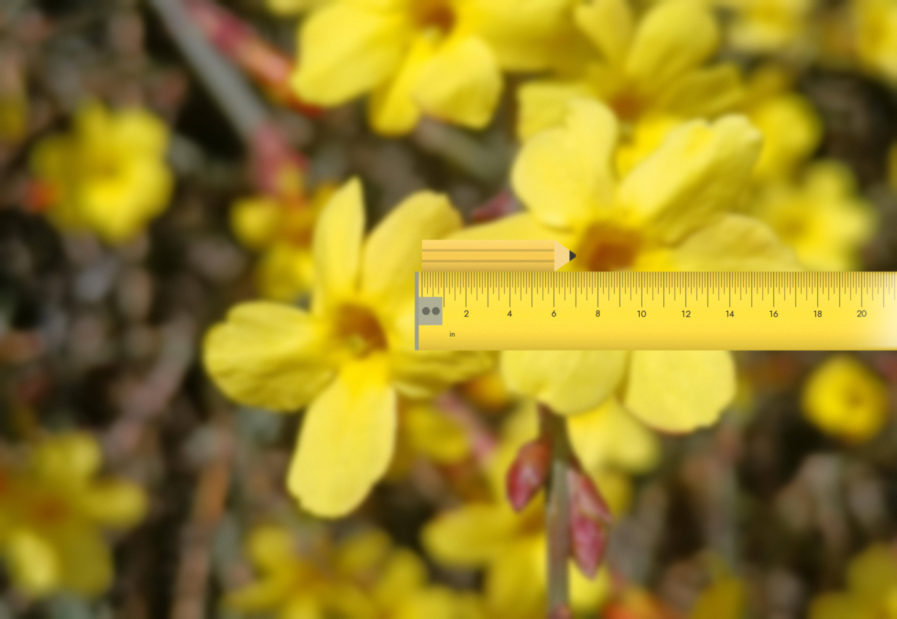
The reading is 7 (in)
